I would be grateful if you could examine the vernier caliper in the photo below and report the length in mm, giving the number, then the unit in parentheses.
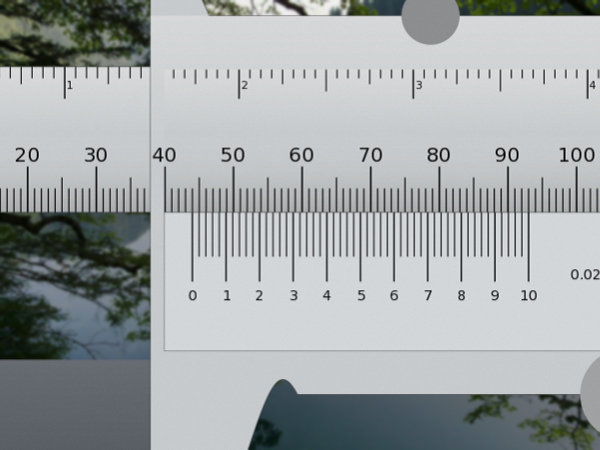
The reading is 44.0 (mm)
